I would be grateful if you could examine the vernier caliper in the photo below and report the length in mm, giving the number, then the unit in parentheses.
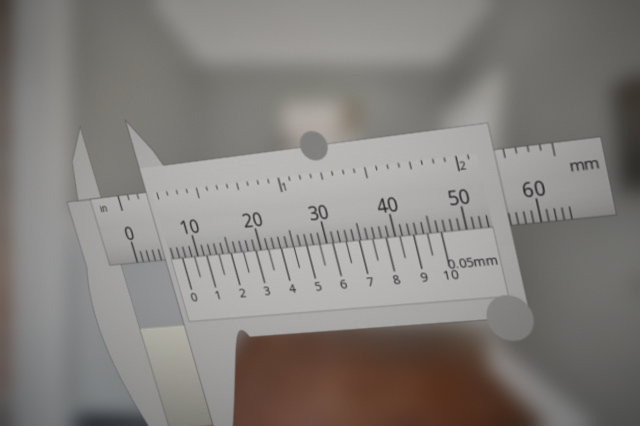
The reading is 7.5 (mm)
